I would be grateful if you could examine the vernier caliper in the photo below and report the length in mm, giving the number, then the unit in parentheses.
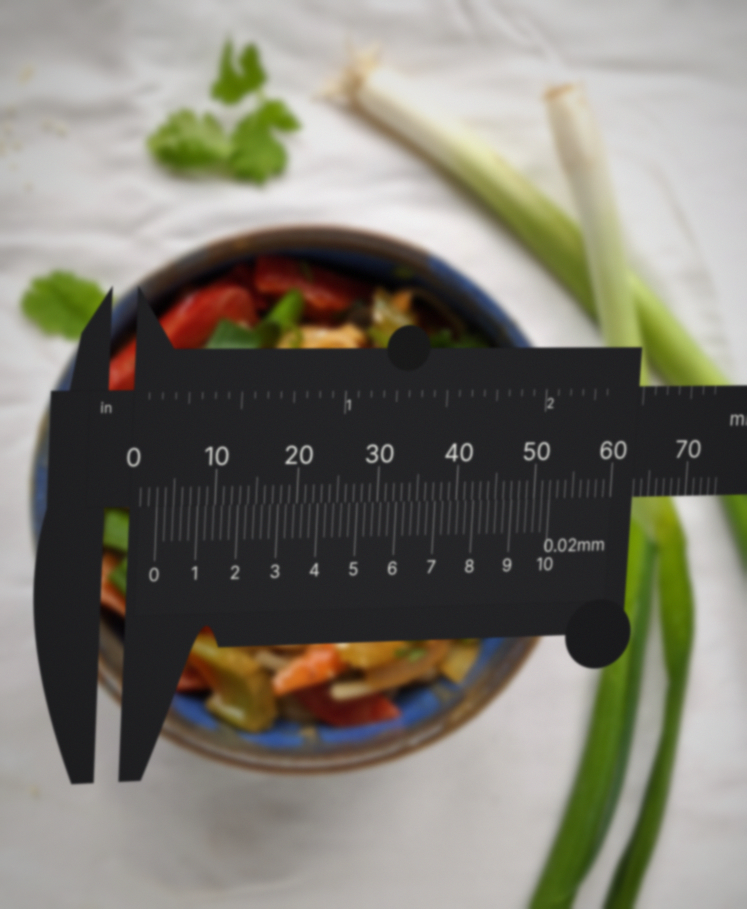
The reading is 3.0 (mm)
